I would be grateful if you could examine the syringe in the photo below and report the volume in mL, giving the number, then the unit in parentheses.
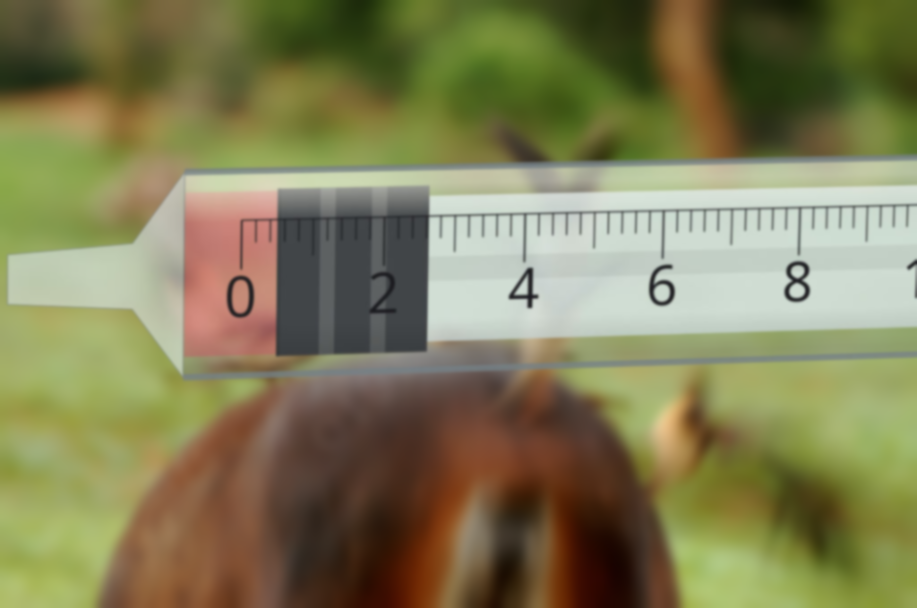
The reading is 0.5 (mL)
